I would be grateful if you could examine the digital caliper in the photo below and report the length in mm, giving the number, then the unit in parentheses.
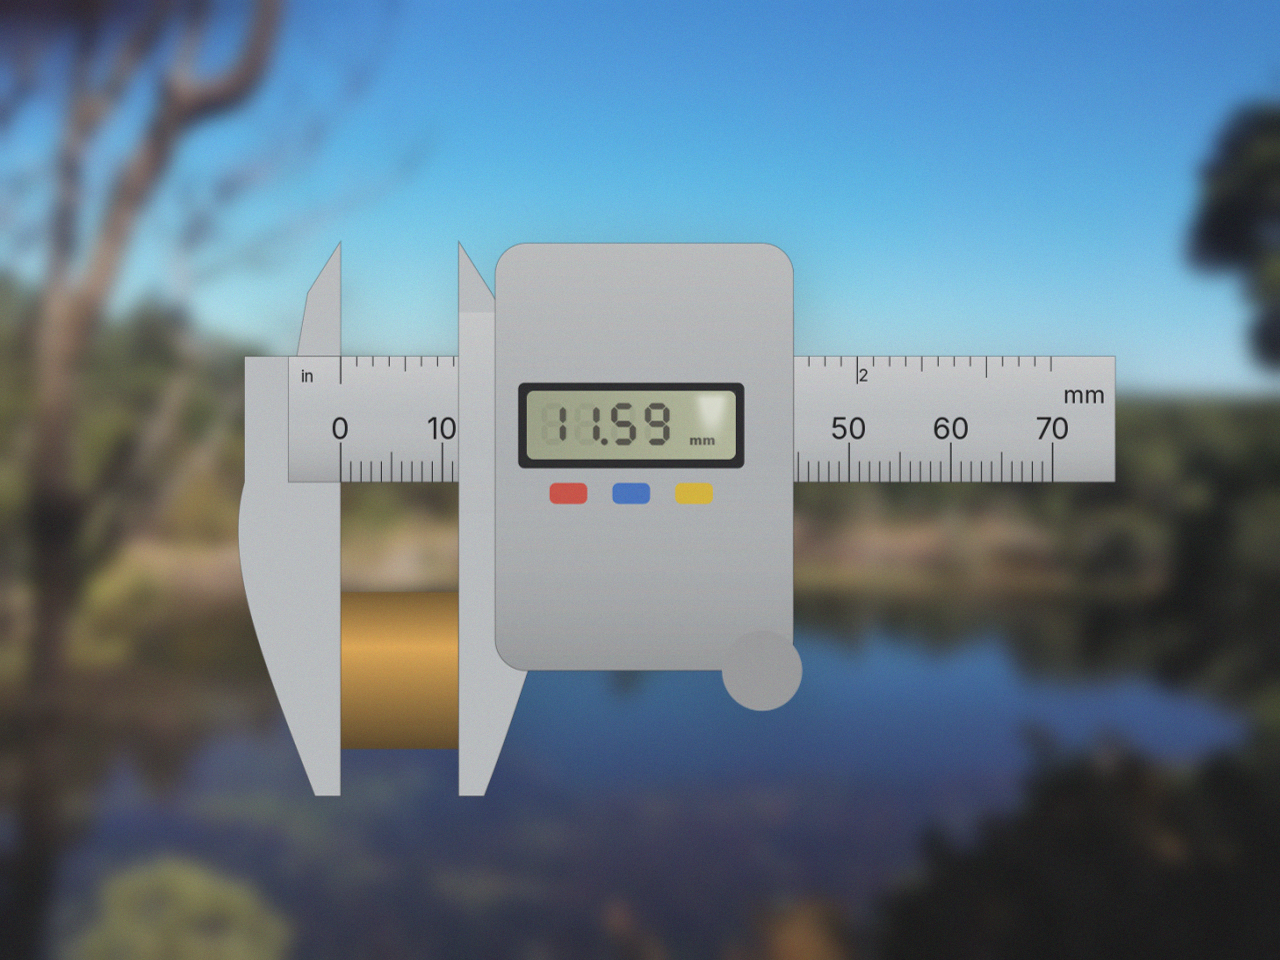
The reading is 11.59 (mm)
